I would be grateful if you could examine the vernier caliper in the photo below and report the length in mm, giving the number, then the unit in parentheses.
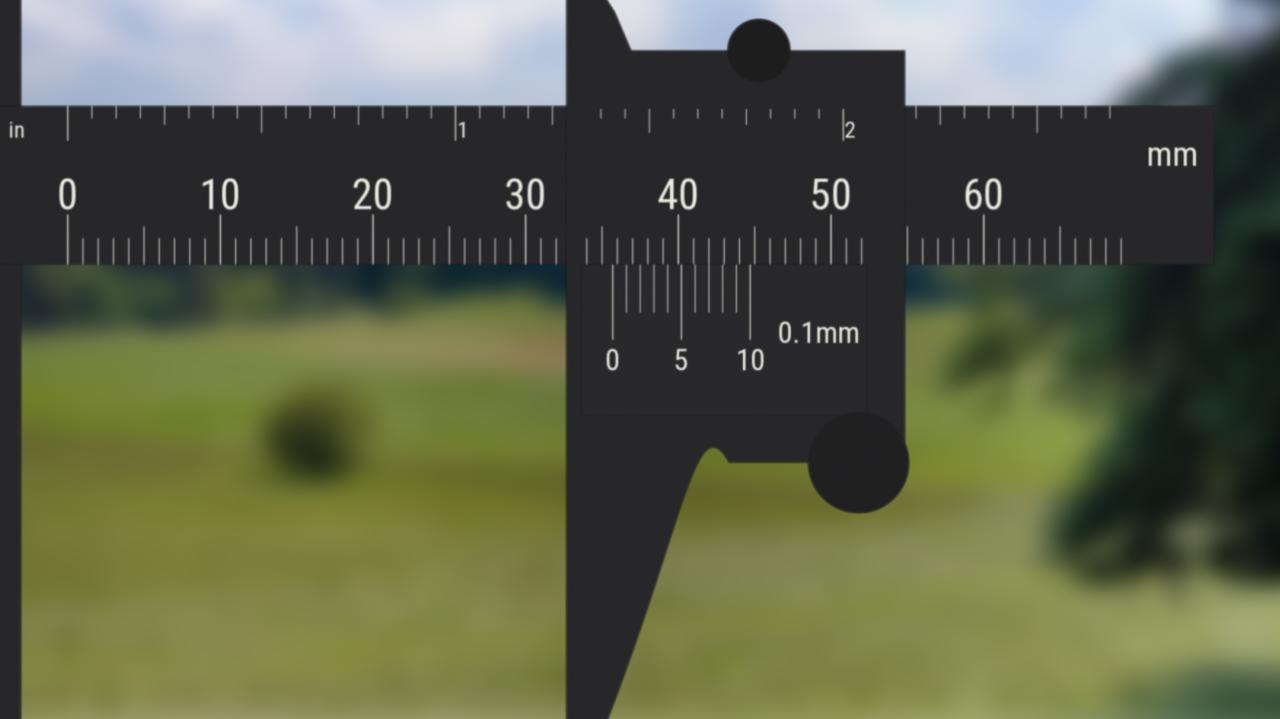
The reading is 35.7 (mm)
